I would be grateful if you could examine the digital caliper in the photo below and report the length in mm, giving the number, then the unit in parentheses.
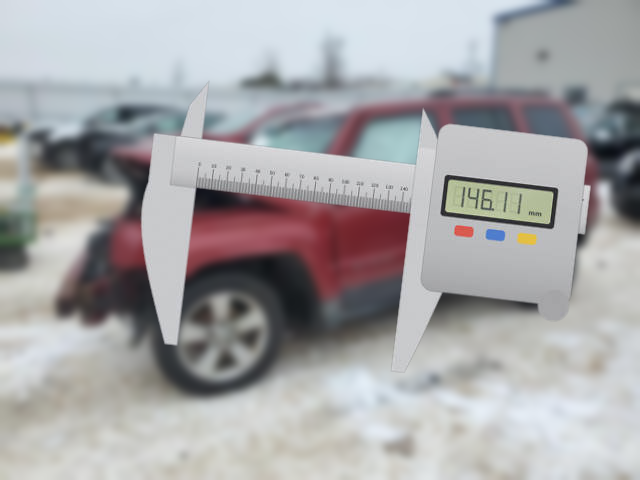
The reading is 146.11 (mm)
